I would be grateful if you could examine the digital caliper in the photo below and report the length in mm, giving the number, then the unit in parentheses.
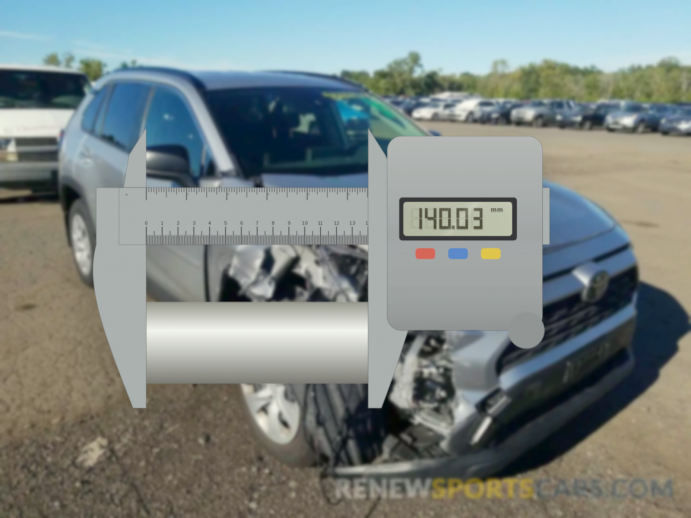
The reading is 140.03 (mm)
